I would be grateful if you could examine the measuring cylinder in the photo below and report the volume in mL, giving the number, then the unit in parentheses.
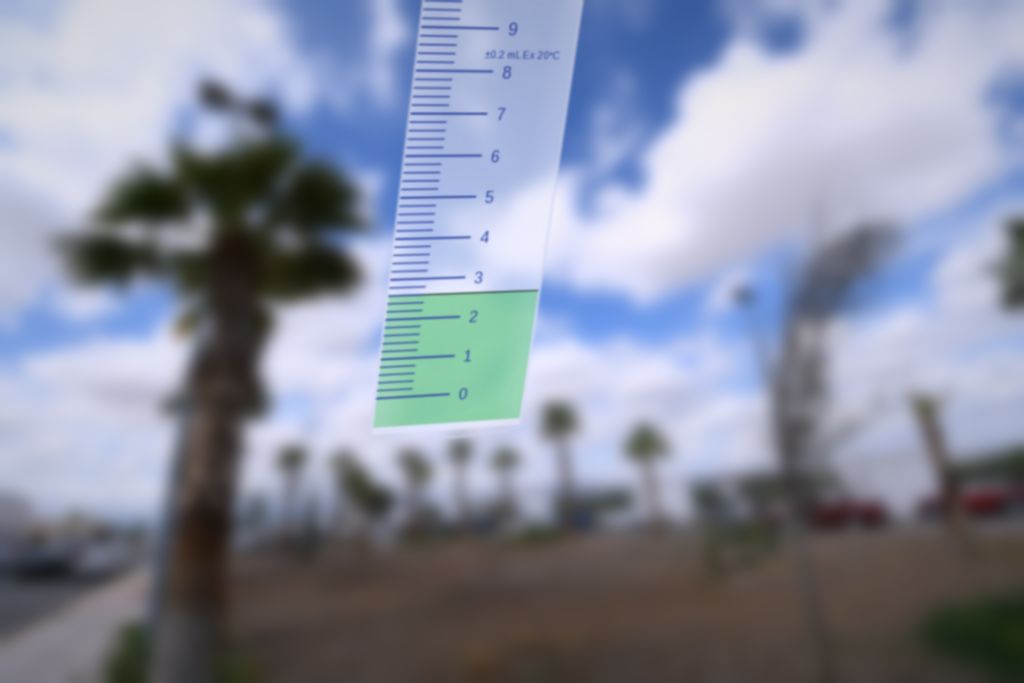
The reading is 2.6 (mL)
